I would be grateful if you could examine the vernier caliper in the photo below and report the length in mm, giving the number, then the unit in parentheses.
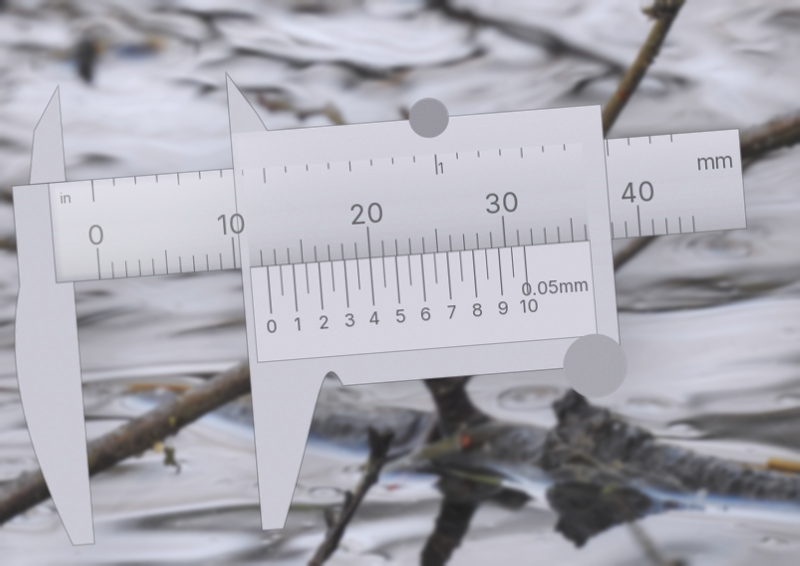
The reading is 12.4 (mm)
